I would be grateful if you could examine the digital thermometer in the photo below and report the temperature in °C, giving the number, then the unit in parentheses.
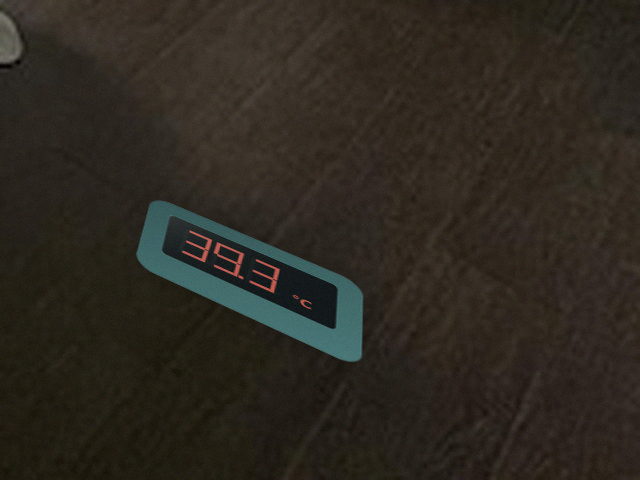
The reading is 39.3 (°C)
